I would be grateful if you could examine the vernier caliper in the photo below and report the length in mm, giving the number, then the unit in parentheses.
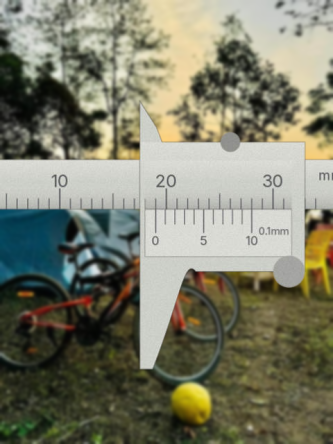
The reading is 19.0 (mm)
